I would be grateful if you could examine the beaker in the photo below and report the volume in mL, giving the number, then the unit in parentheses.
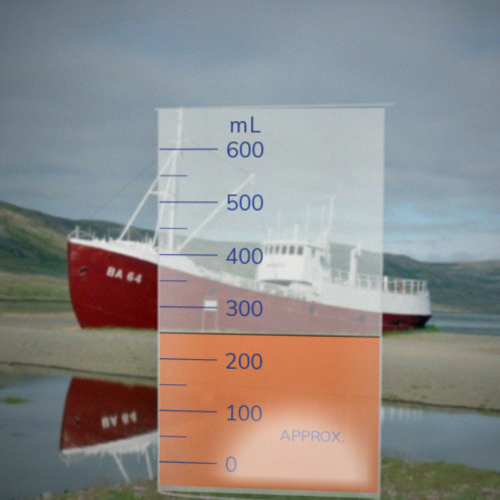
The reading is 250 (mL)
